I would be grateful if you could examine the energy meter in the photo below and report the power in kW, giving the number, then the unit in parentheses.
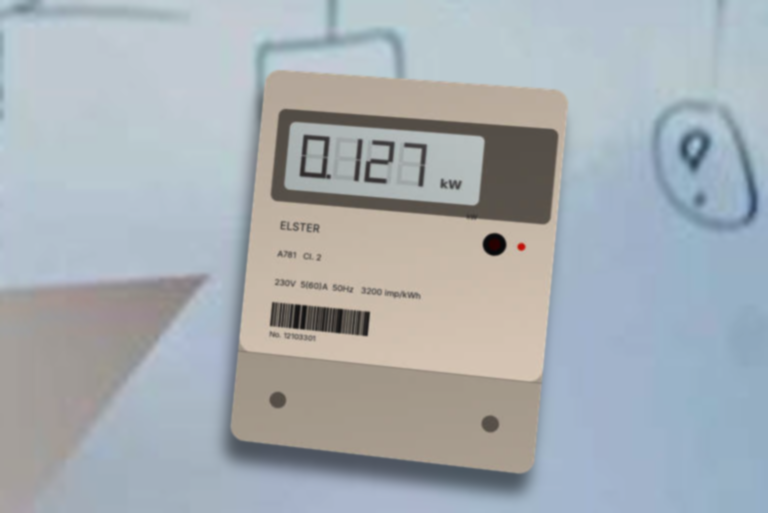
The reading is 0.127 (kW)
